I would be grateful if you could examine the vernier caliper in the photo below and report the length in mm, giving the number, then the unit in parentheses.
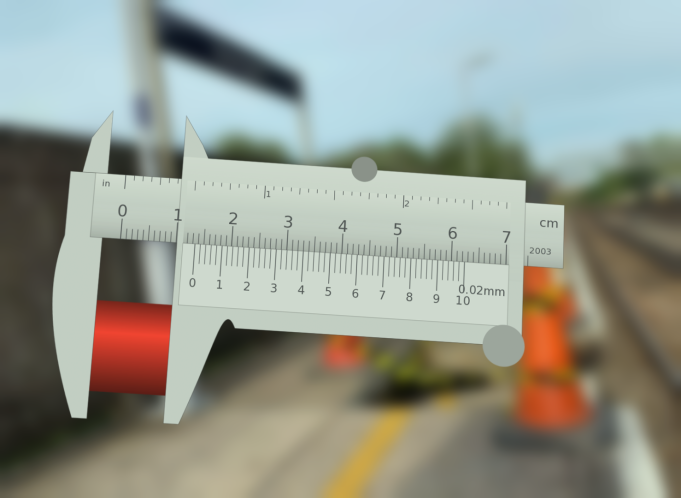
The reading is 13.4 (mm)
